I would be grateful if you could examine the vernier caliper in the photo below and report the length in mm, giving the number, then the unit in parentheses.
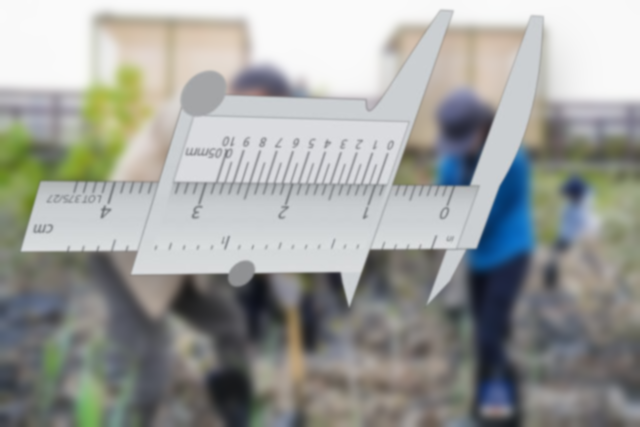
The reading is 9.8 (mm)
